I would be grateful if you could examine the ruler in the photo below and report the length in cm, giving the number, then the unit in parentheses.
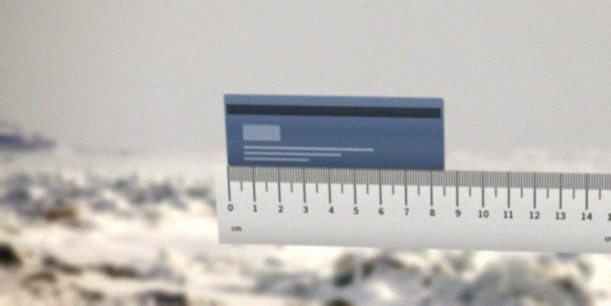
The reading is 8.5 (cm)
